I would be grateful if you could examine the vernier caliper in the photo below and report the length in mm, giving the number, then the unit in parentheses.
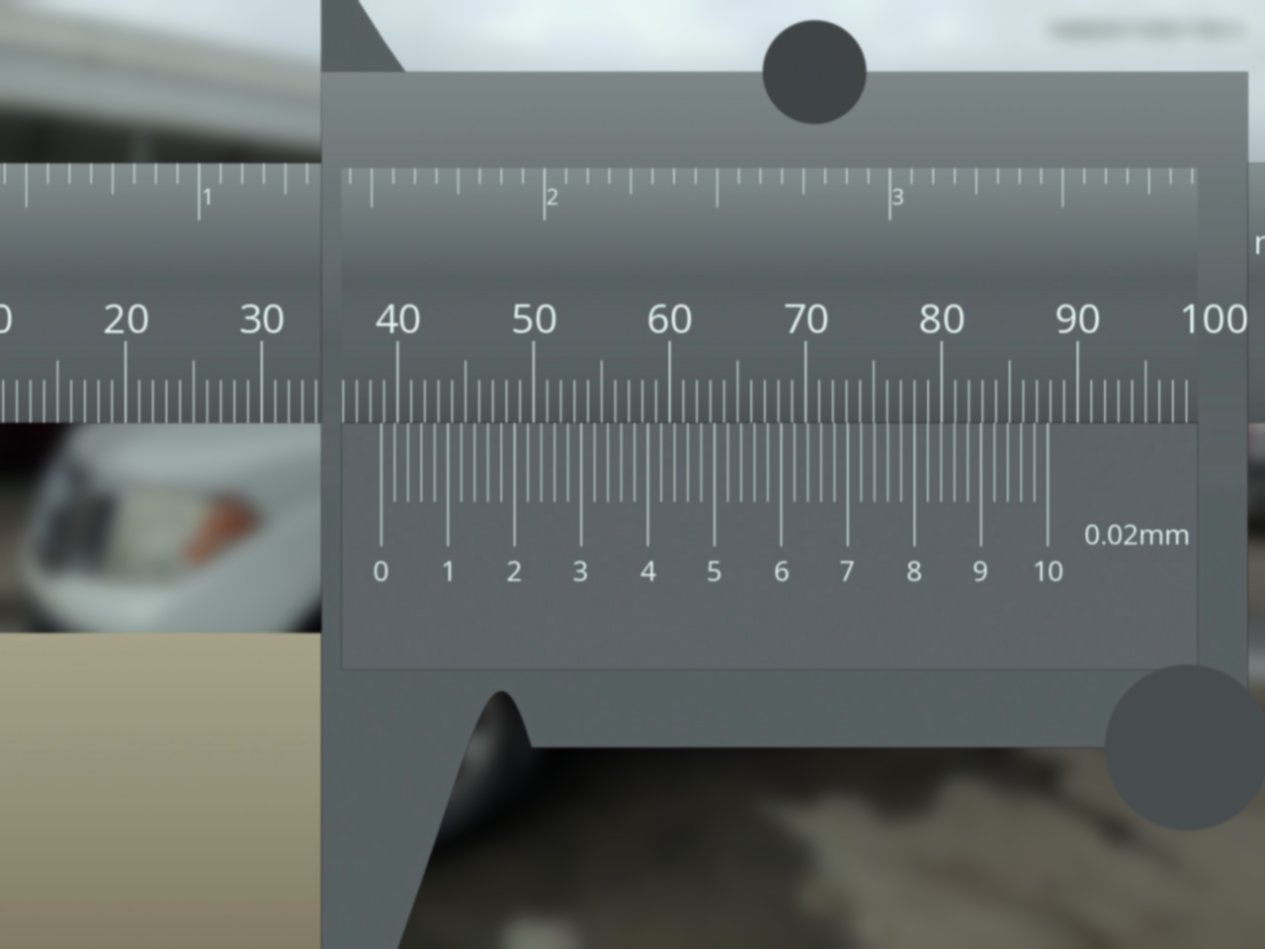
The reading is 38.8 (mm)
